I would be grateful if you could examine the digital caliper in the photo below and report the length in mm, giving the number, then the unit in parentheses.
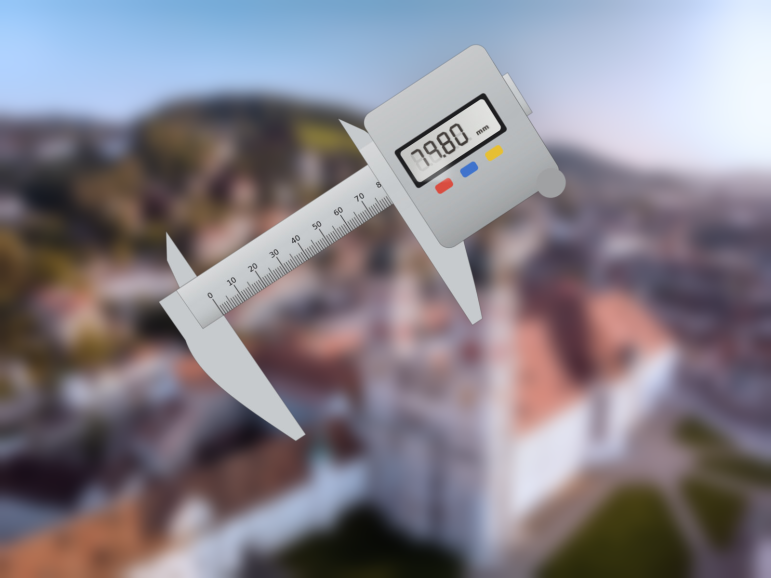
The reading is 79.80 (mm)
